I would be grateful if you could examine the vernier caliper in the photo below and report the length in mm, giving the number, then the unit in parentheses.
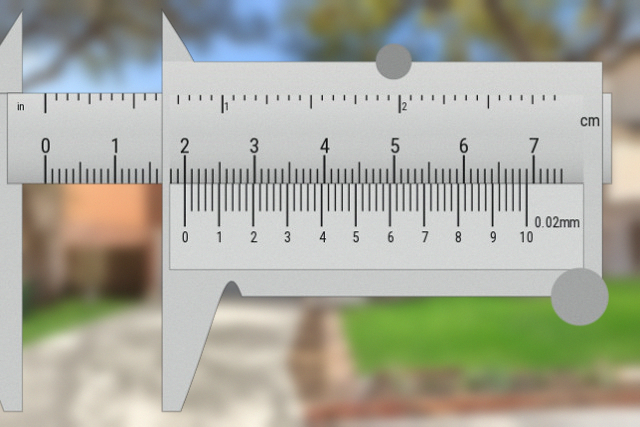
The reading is 20.0 (mm)
